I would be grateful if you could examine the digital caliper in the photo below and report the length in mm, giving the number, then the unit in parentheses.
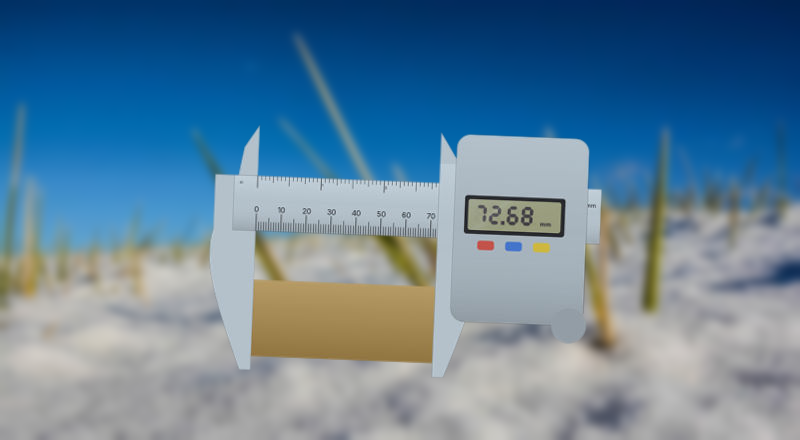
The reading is 72.68 (mm)
